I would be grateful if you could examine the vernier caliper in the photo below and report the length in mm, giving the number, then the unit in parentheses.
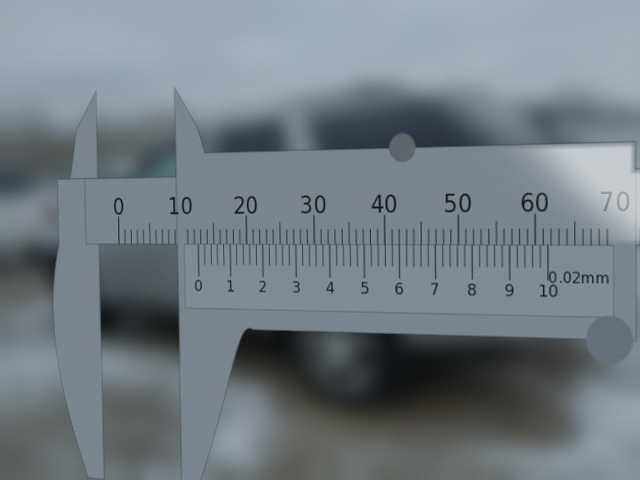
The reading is 12.6 (mm)
